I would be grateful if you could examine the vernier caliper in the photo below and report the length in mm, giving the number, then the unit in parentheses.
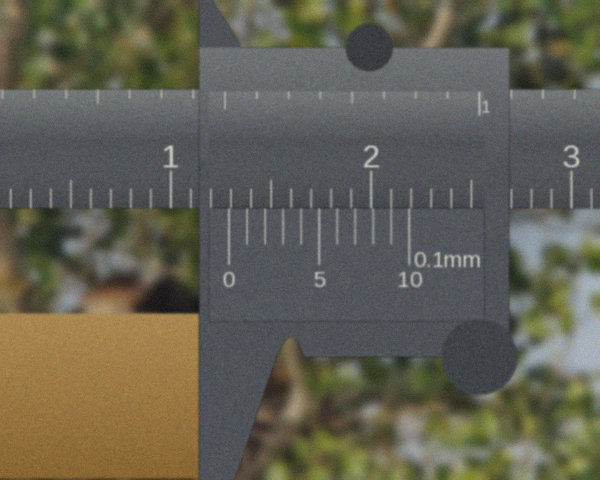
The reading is 12.9 (mm)
